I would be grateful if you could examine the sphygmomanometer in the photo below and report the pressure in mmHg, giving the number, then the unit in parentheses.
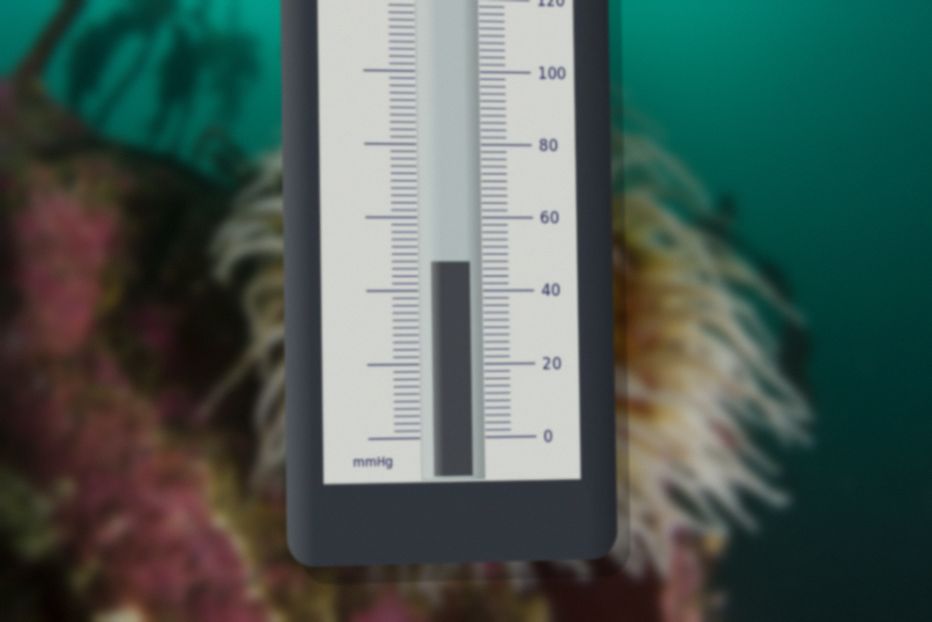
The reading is 48 (mmHg)
